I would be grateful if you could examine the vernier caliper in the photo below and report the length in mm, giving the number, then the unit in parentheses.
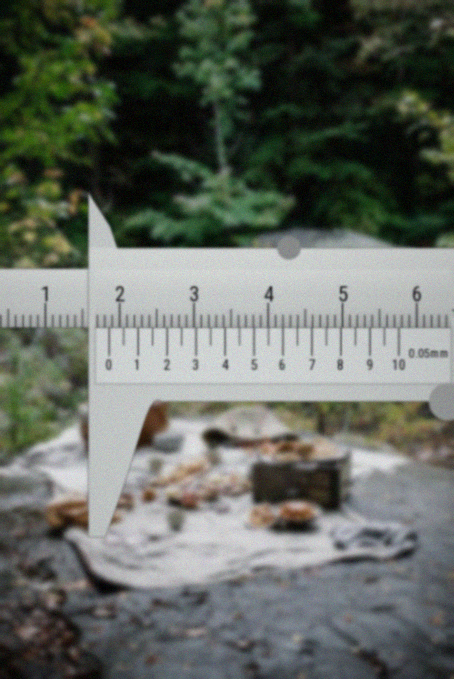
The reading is 18.6 (mm)
